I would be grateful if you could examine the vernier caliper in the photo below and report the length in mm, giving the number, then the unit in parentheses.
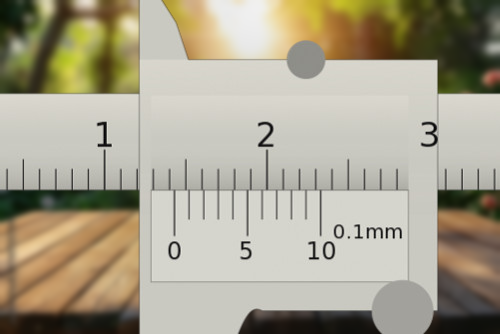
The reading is 14.3 (mm)
